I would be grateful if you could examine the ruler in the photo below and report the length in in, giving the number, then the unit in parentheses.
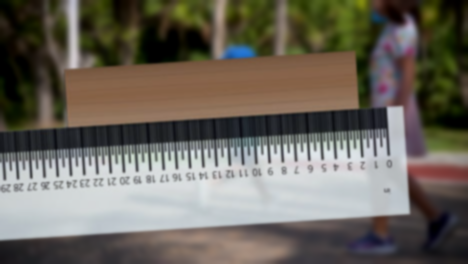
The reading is 22 (in)
